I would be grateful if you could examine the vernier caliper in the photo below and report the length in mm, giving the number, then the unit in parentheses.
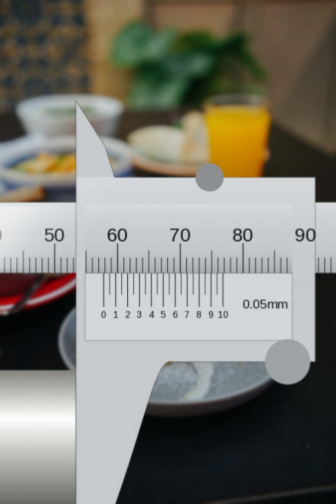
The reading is 57.8 (mm)
